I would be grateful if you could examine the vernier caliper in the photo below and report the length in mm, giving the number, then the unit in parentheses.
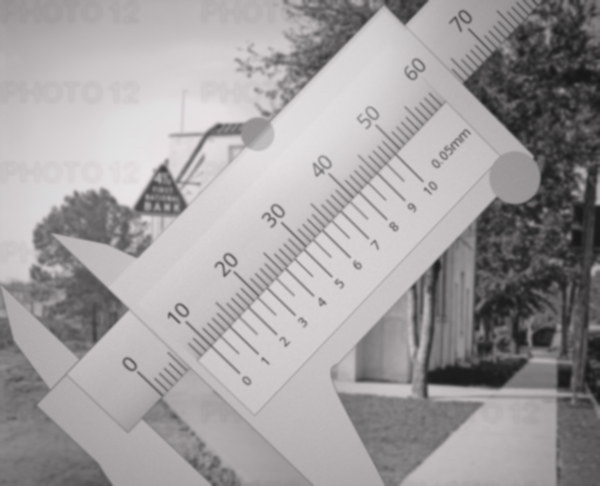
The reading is 10.0 (mm)
